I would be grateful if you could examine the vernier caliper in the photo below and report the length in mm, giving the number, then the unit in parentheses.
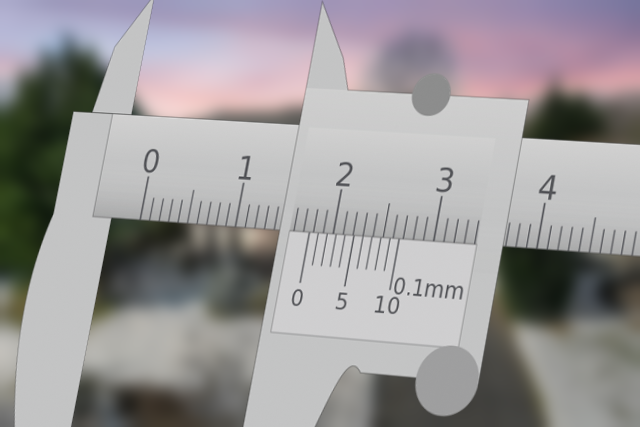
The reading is 17.6 (mm)
